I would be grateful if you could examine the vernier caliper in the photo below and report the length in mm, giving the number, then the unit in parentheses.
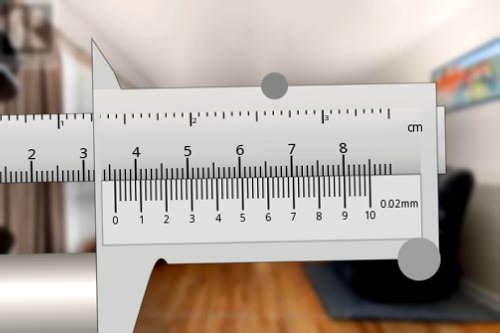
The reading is 36.0 (mm)
